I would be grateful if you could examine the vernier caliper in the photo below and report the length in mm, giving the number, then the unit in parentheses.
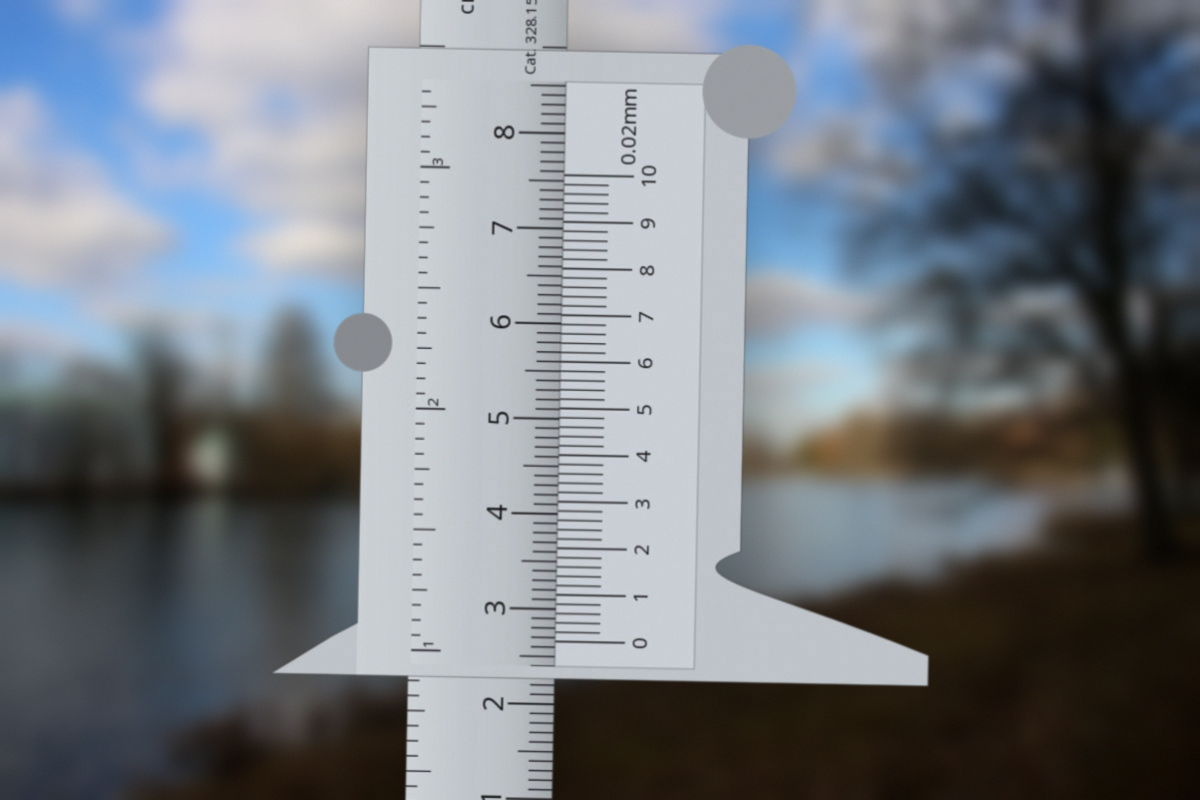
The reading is 26.6 (mm)
